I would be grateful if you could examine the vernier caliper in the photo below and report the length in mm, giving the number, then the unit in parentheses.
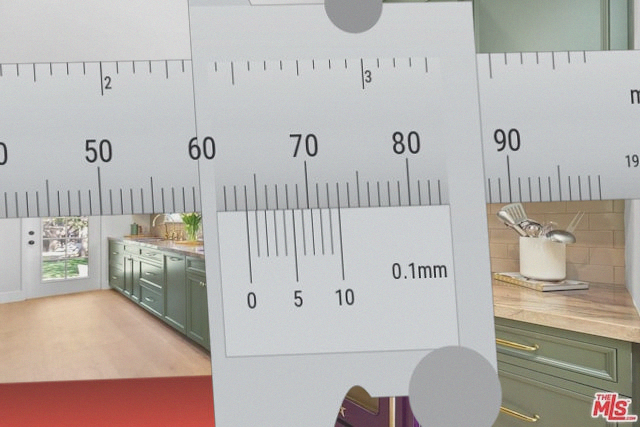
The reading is 64.0 (mm)
